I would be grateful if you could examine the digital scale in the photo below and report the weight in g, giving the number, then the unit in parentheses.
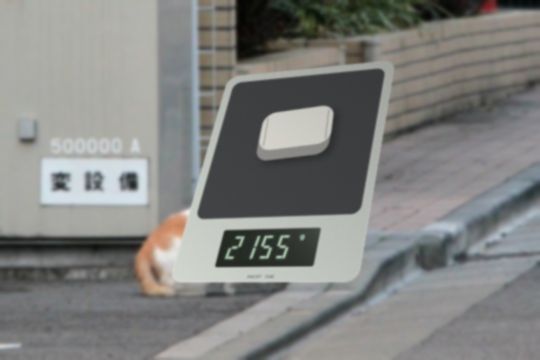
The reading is 2155 (g)
